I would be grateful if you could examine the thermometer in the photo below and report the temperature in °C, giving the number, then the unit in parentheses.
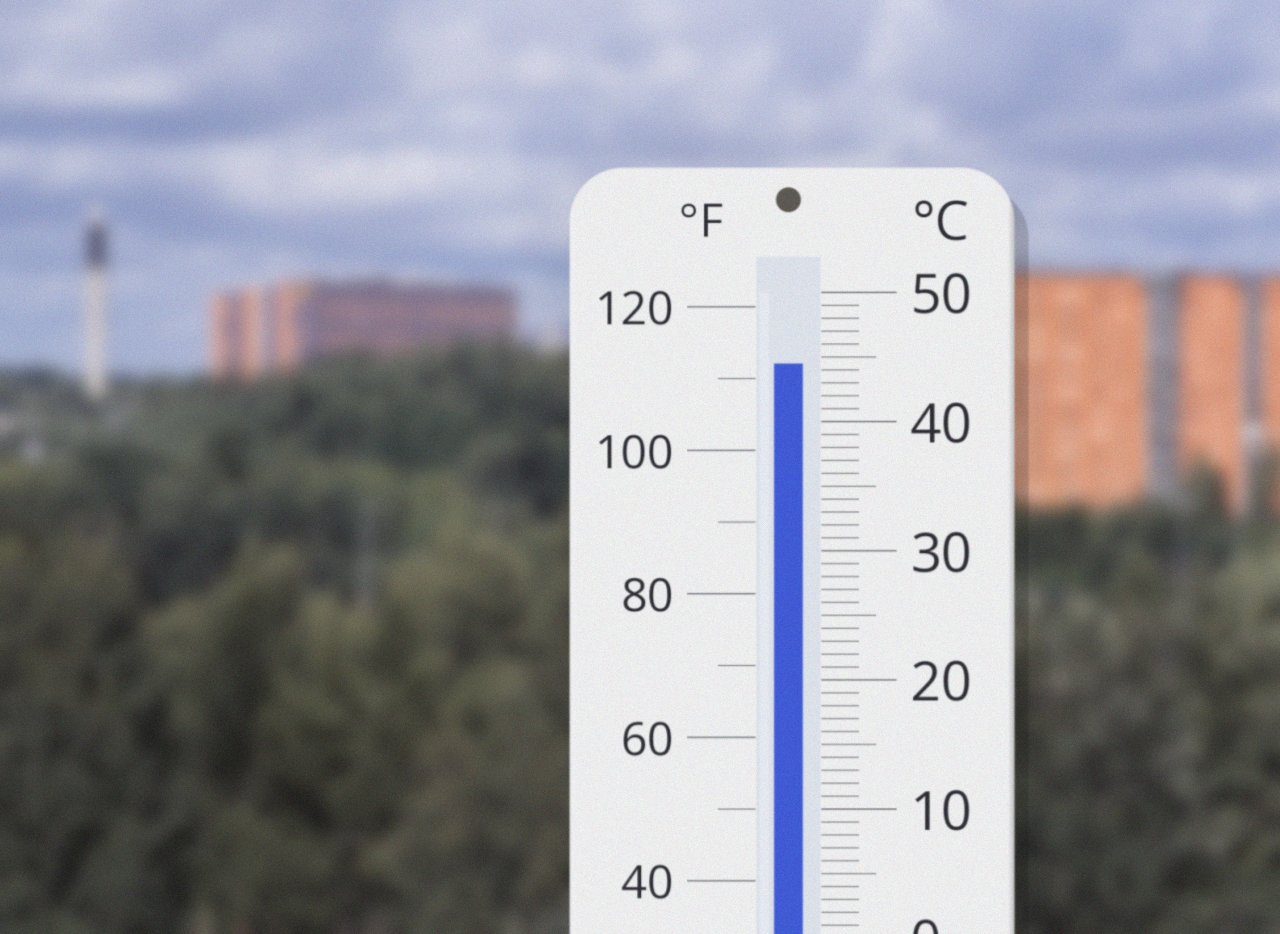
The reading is 44.5 (°C)
